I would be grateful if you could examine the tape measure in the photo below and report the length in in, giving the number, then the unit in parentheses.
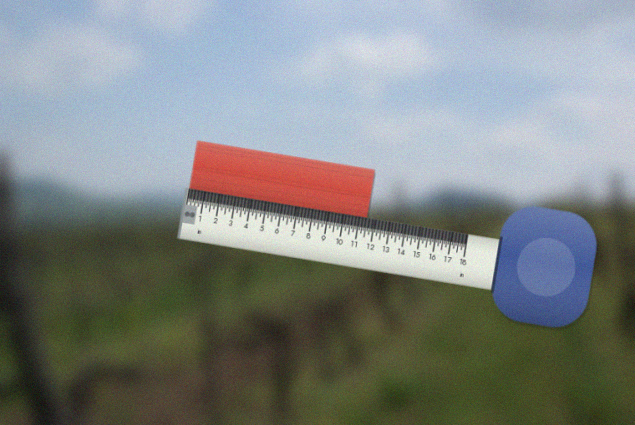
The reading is 11.5 (in)
